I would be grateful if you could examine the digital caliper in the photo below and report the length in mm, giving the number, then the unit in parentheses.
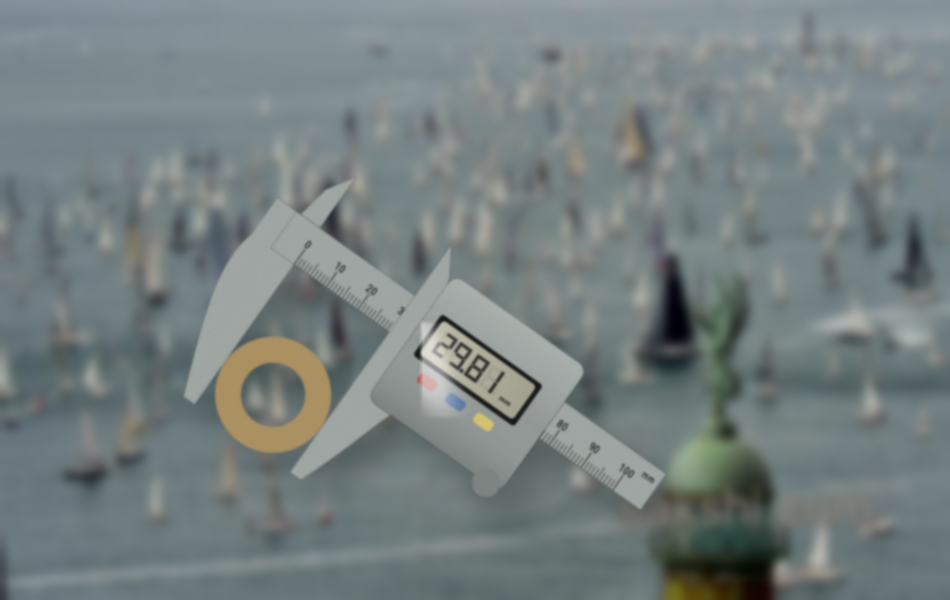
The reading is 29.81 (mm)
